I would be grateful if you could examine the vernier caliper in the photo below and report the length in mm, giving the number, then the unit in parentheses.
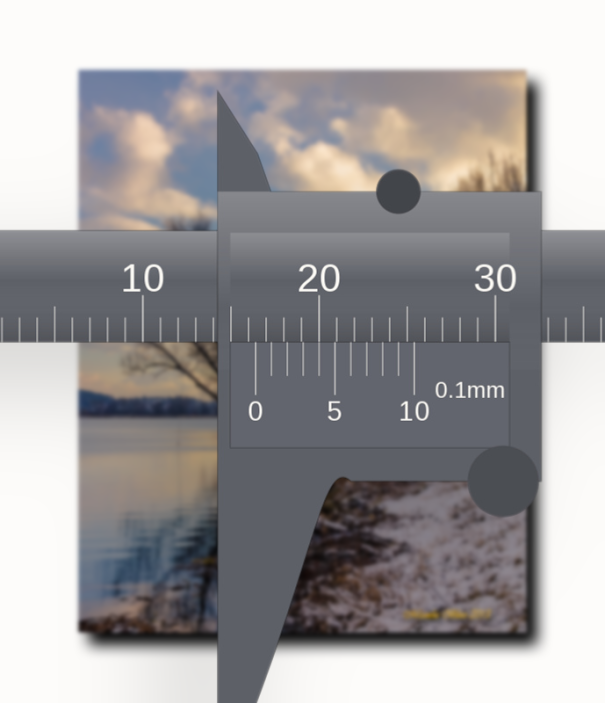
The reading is 16.4 (mm)
